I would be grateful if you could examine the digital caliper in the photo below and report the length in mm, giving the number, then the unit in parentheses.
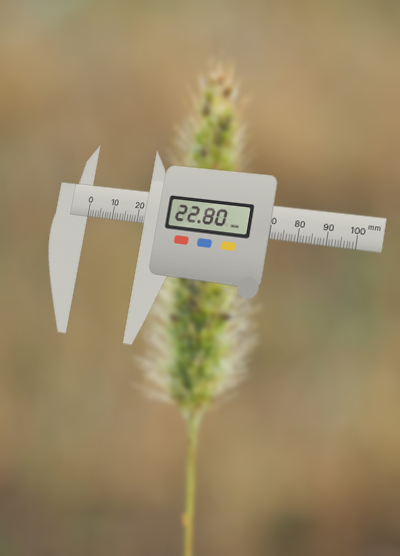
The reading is 22.80 (mm)
